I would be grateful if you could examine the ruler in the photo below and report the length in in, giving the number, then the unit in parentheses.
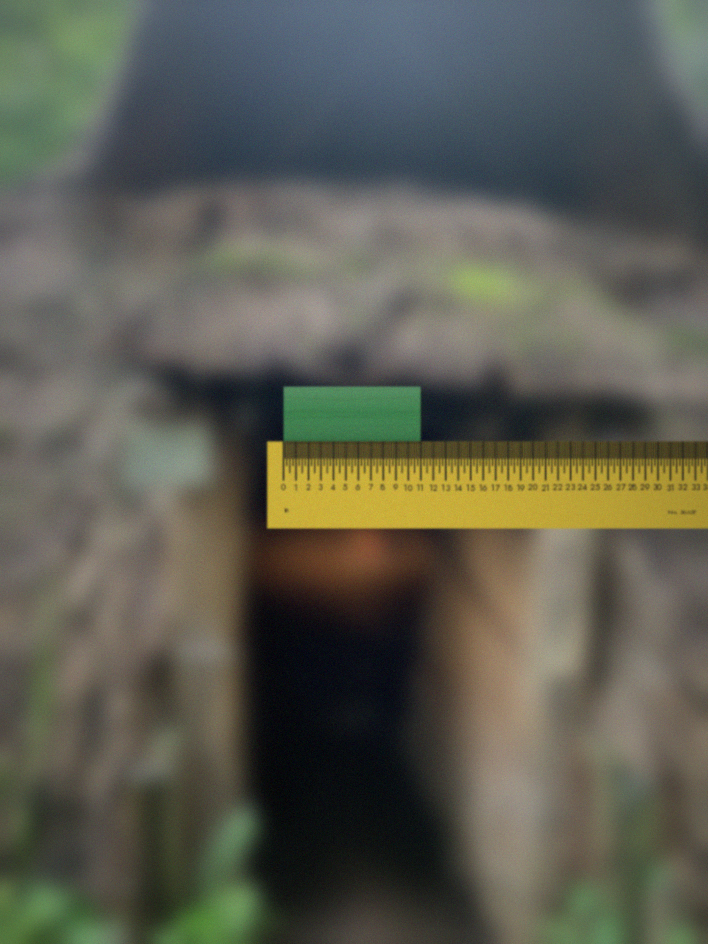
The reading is 11 (in)
